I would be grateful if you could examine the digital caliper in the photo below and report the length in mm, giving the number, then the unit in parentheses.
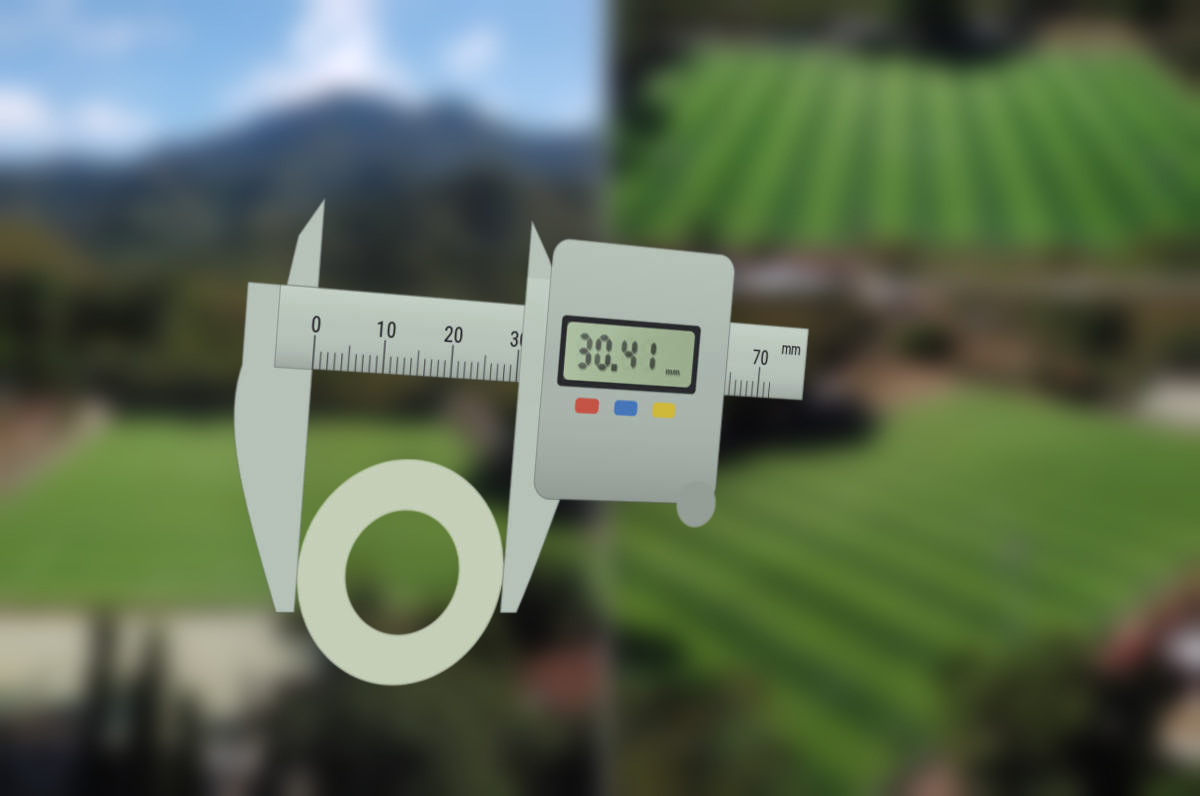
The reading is 30.41 (mm)
